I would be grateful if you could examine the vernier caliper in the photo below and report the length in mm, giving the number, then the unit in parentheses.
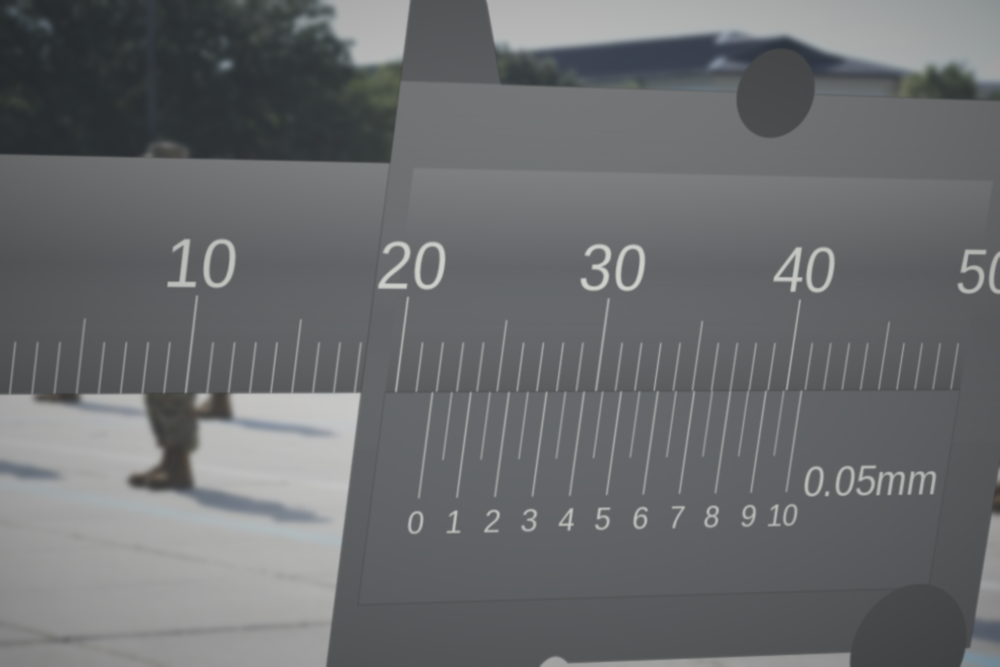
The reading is 21.8 (mm)
